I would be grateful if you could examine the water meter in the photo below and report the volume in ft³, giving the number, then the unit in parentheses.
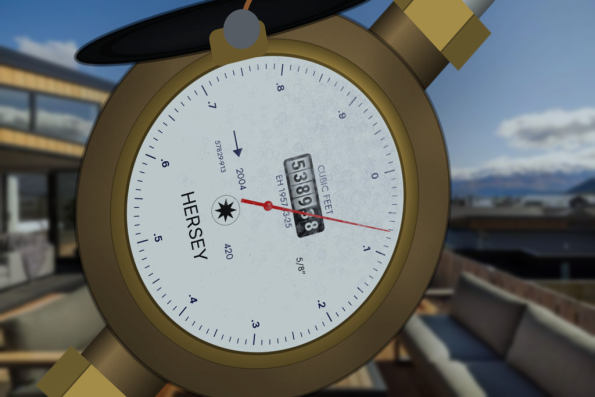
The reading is 538938.07 (ft³)
